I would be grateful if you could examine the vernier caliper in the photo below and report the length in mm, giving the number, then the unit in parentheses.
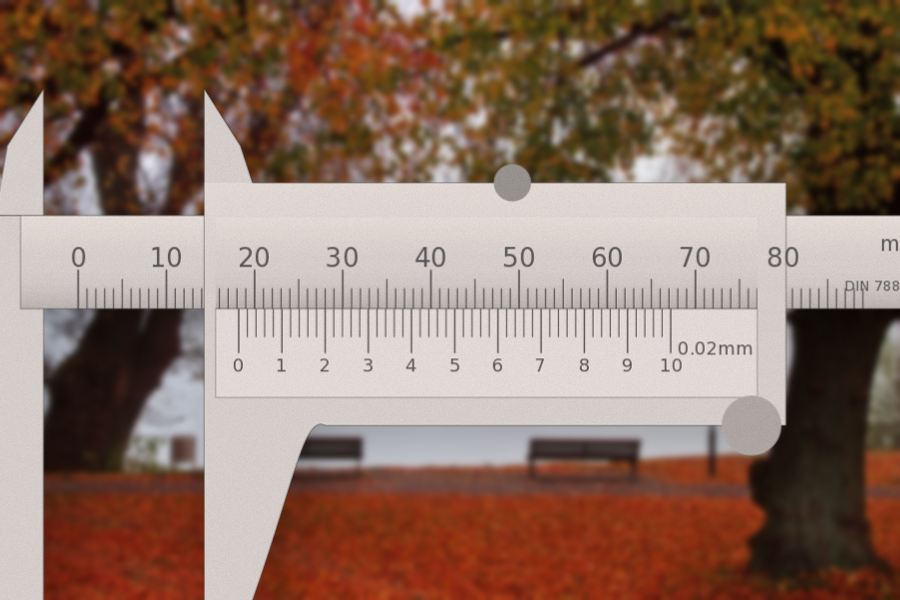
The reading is 18.2 (mm)
